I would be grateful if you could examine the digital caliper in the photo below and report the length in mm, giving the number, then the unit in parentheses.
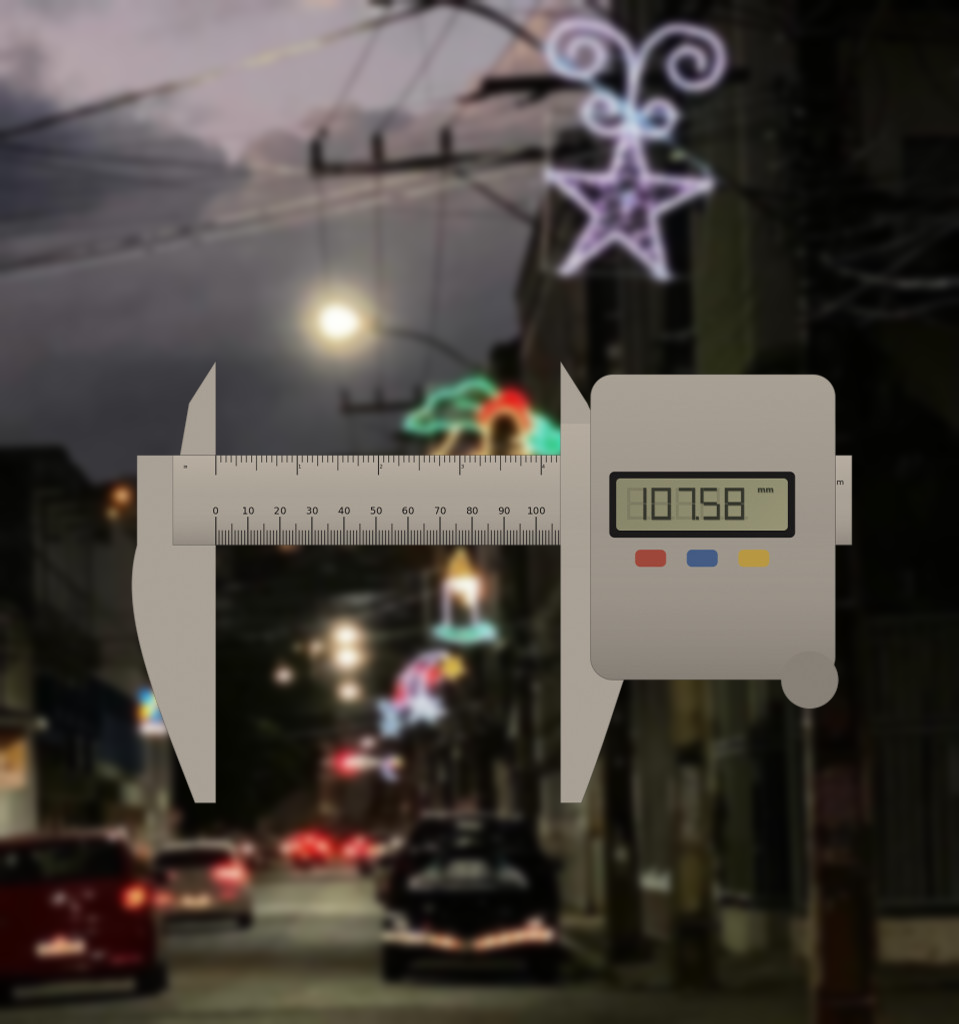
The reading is 107.58 (mm)
